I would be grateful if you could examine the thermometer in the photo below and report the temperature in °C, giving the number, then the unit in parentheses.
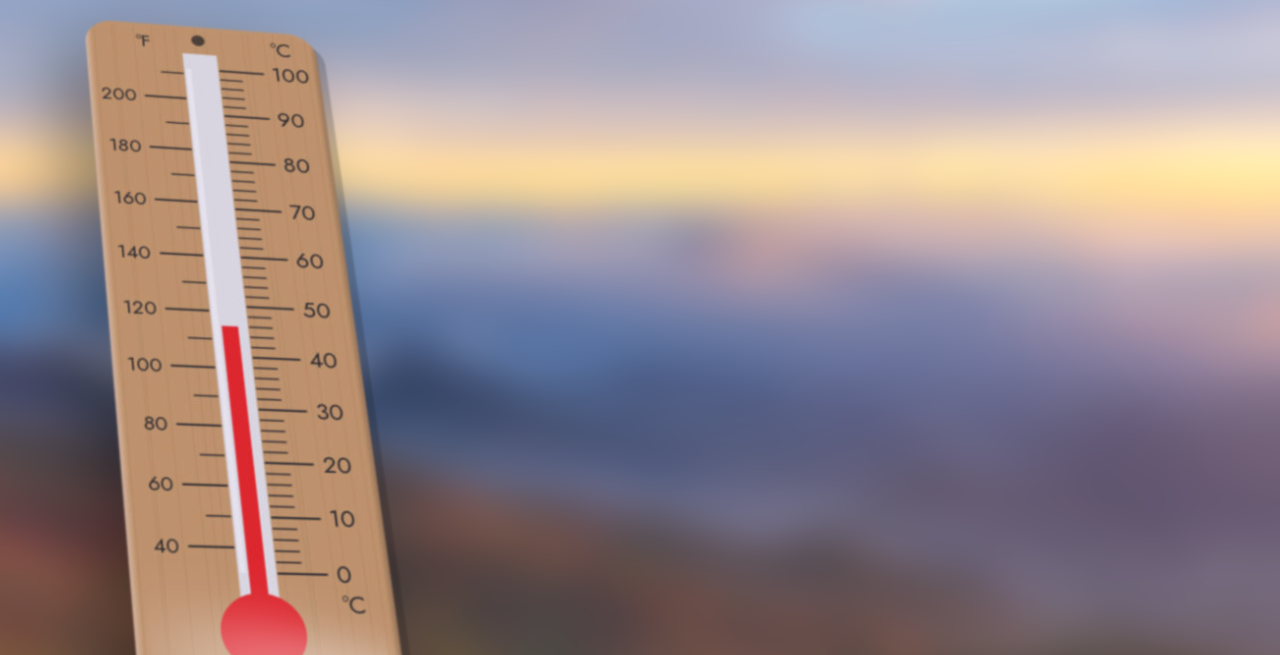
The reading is 46 (°C)
